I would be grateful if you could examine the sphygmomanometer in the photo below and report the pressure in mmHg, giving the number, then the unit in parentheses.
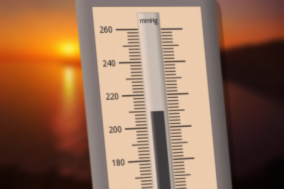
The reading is 210 (mmHg)
